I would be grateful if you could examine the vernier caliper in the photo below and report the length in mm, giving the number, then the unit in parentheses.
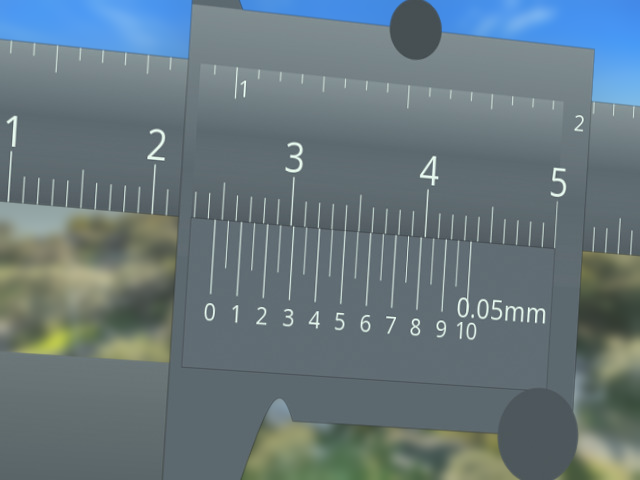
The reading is 24.5 (mm)
